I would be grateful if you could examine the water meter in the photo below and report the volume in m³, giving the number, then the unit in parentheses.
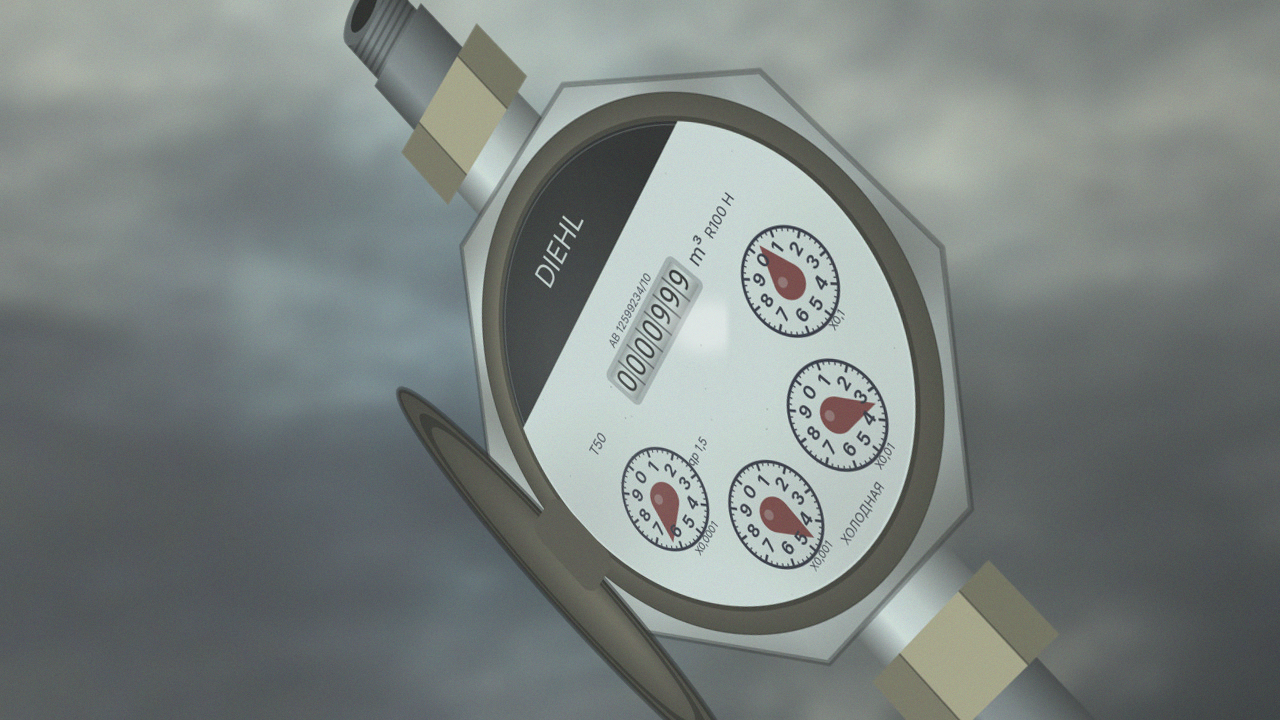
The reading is 999.0346 (m³)
